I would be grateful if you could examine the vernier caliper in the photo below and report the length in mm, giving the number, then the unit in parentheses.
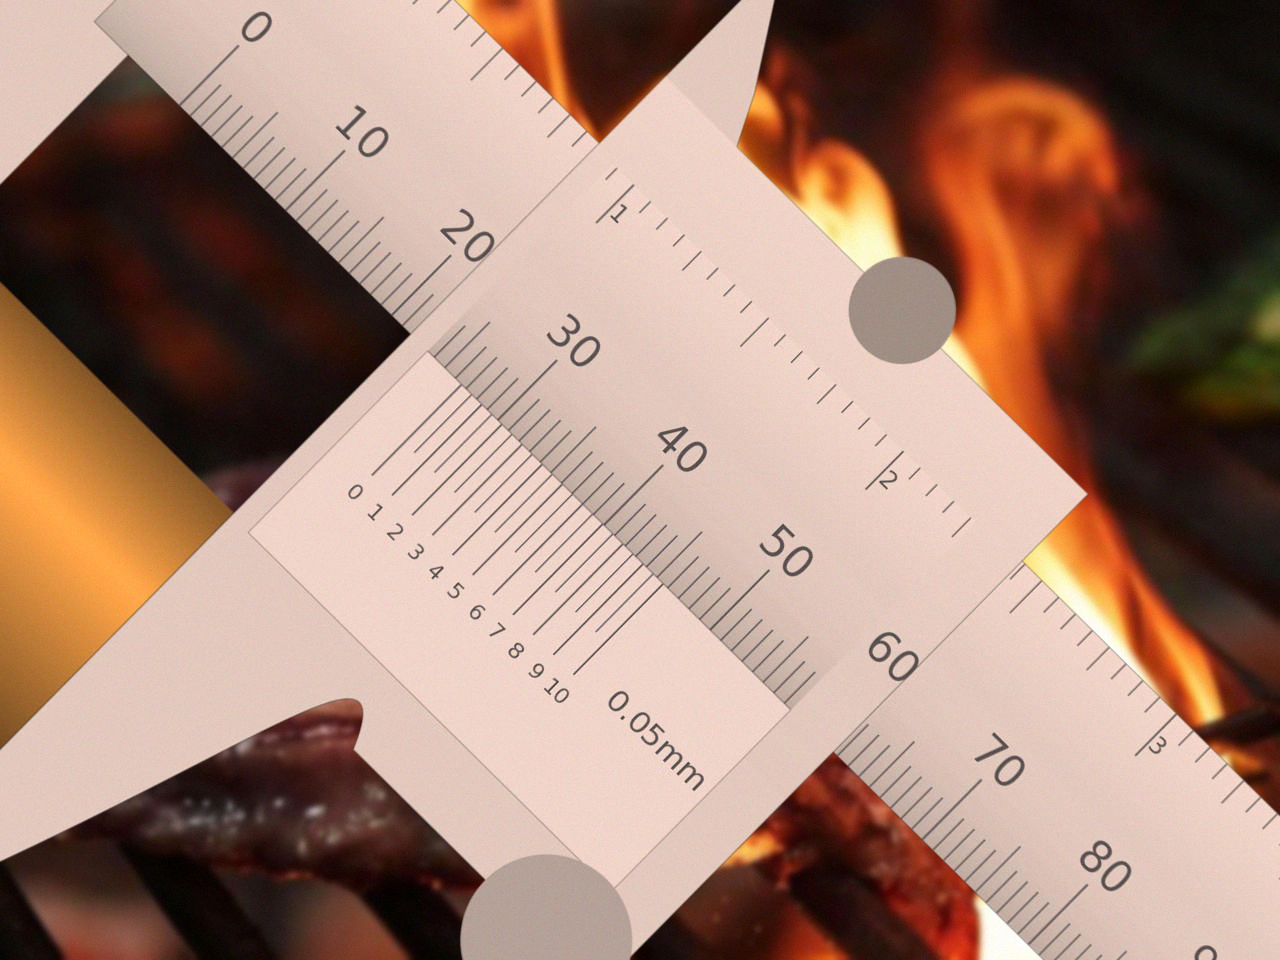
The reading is 26.6 (mm)
